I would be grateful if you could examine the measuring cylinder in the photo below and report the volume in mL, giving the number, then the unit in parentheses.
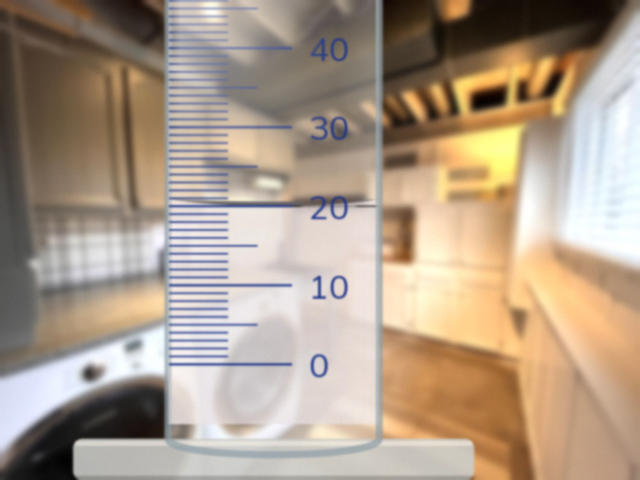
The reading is 20 (mL)
